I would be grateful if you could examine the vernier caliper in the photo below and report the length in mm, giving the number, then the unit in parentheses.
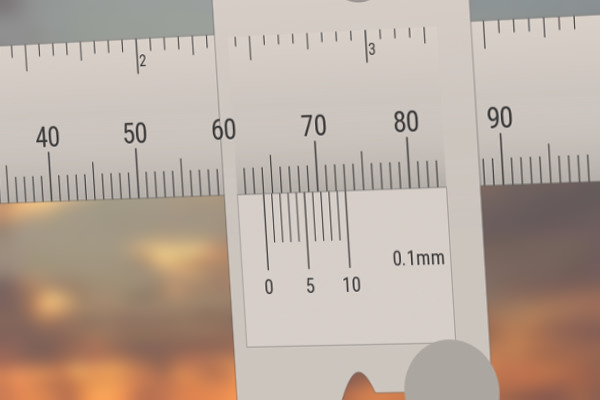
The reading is 64.0 (mm)
